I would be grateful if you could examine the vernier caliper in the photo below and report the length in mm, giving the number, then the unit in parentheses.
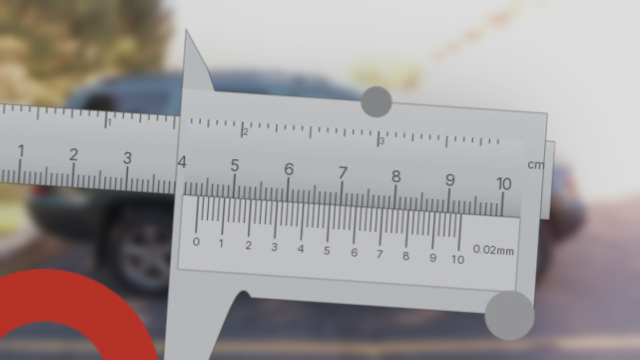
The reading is 43.5 (mm)
